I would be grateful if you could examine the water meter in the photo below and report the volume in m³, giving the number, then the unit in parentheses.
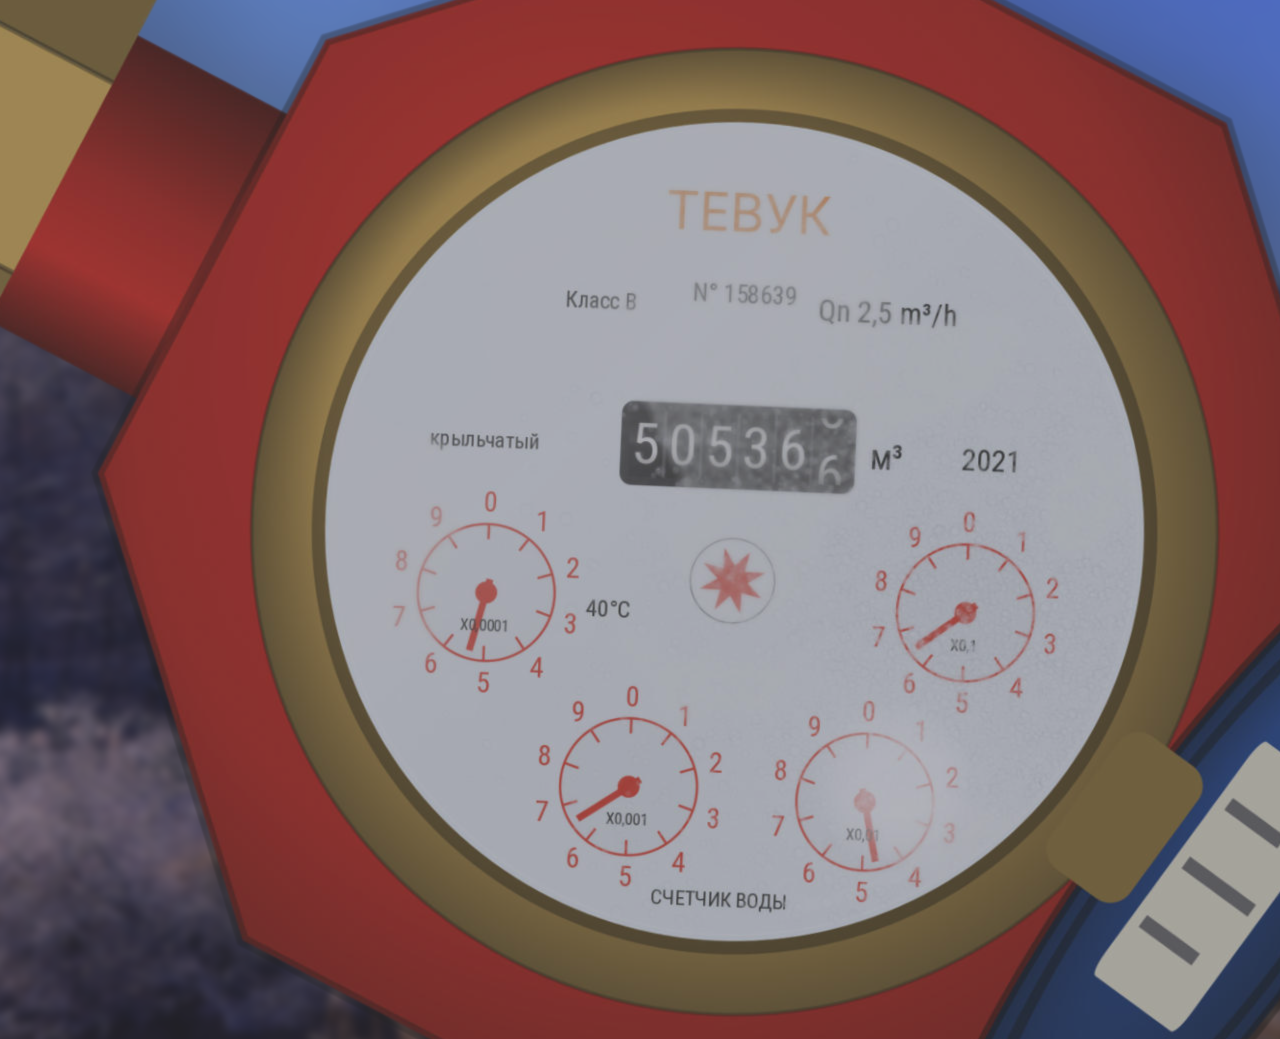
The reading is 505365.6465 (m³)
